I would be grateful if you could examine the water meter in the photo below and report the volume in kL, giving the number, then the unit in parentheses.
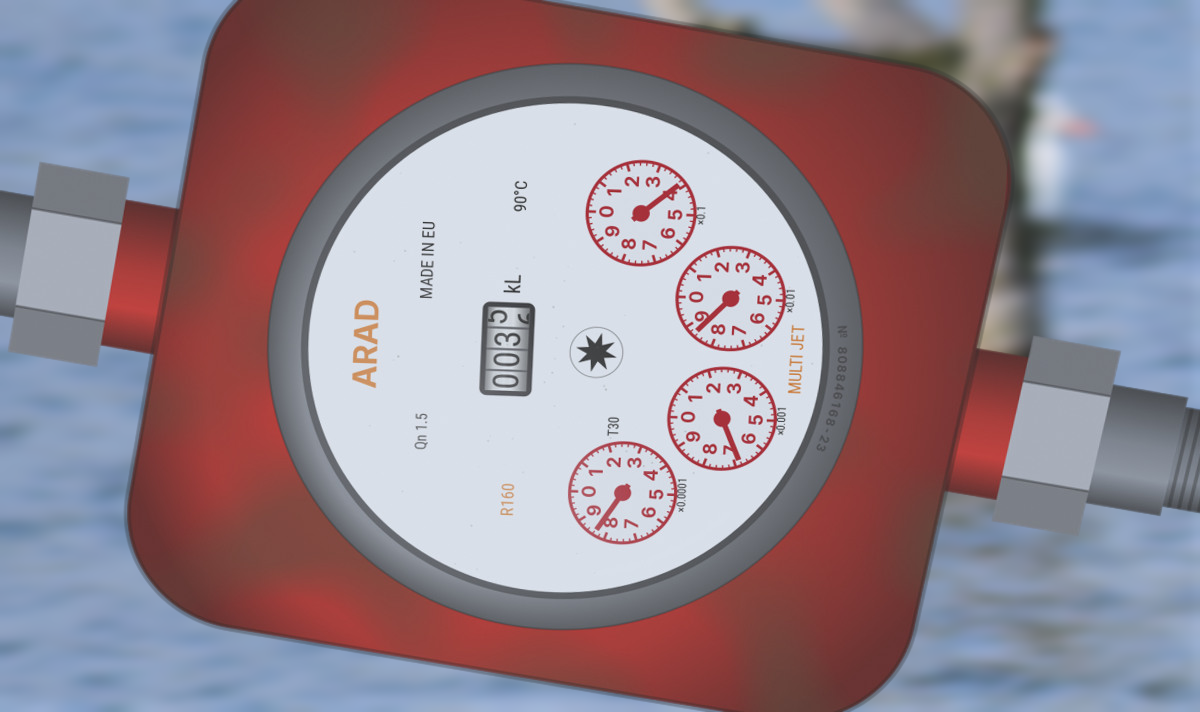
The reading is 35.3868 (kL)
